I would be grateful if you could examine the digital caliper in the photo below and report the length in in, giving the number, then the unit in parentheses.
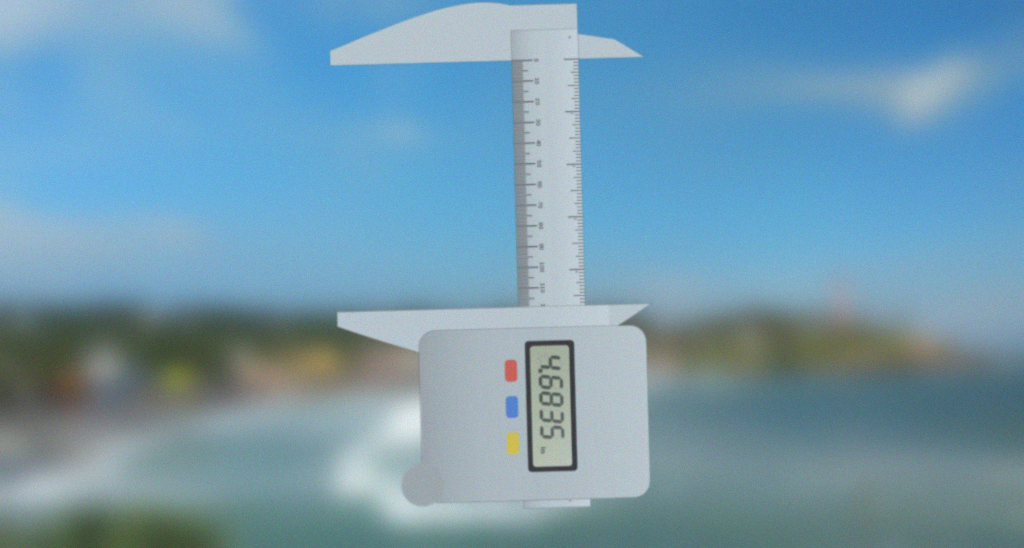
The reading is 4.6835 (in)
